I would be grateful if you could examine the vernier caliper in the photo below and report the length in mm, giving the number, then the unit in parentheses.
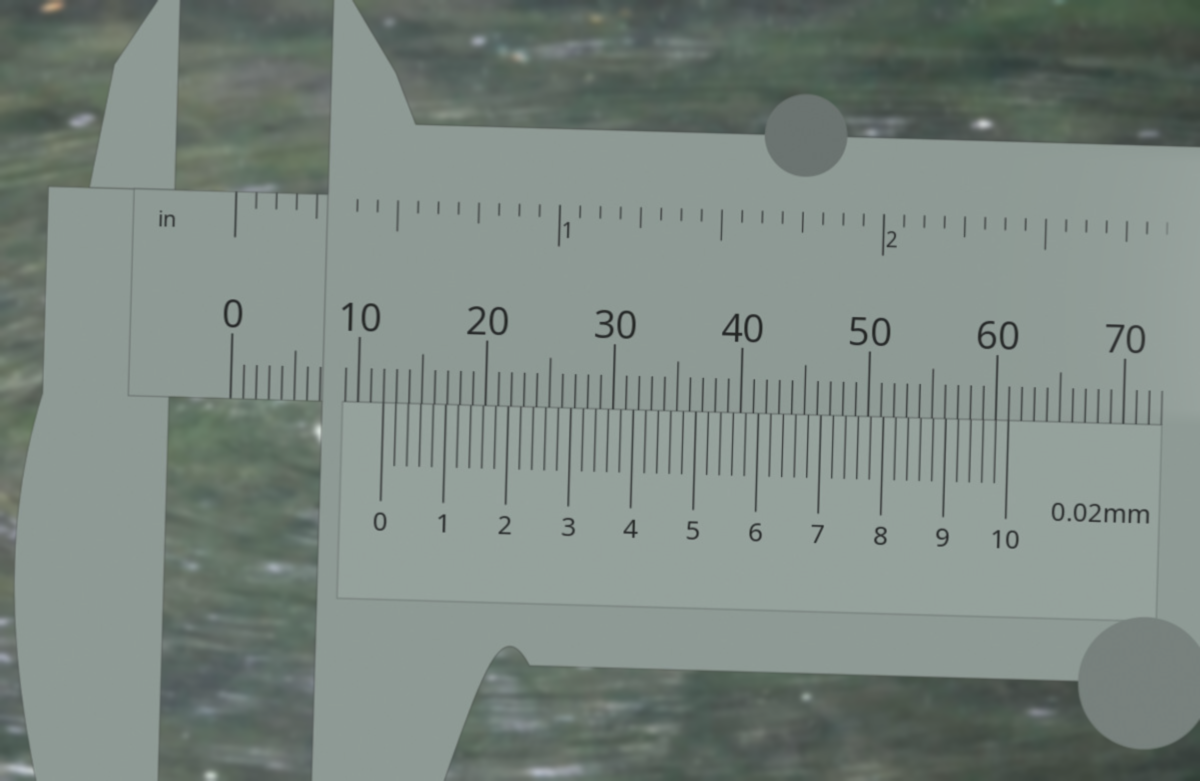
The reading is 12.0 (mm)
